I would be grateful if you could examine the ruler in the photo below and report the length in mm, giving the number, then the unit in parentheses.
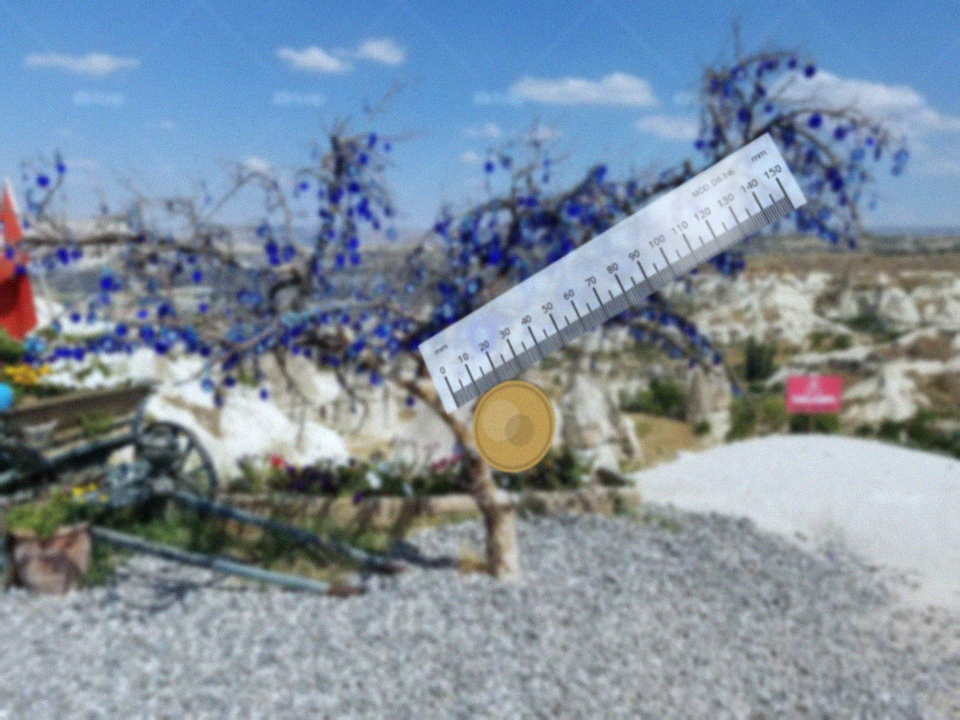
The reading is 35 (mm)
